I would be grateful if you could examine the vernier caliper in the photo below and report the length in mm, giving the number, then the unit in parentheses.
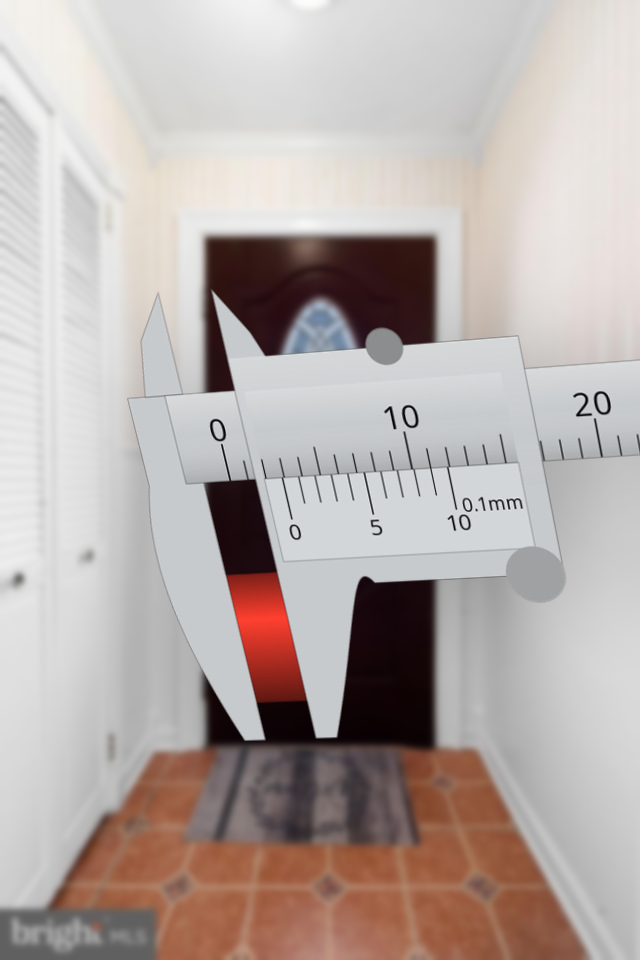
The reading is 2.9 (mm)
